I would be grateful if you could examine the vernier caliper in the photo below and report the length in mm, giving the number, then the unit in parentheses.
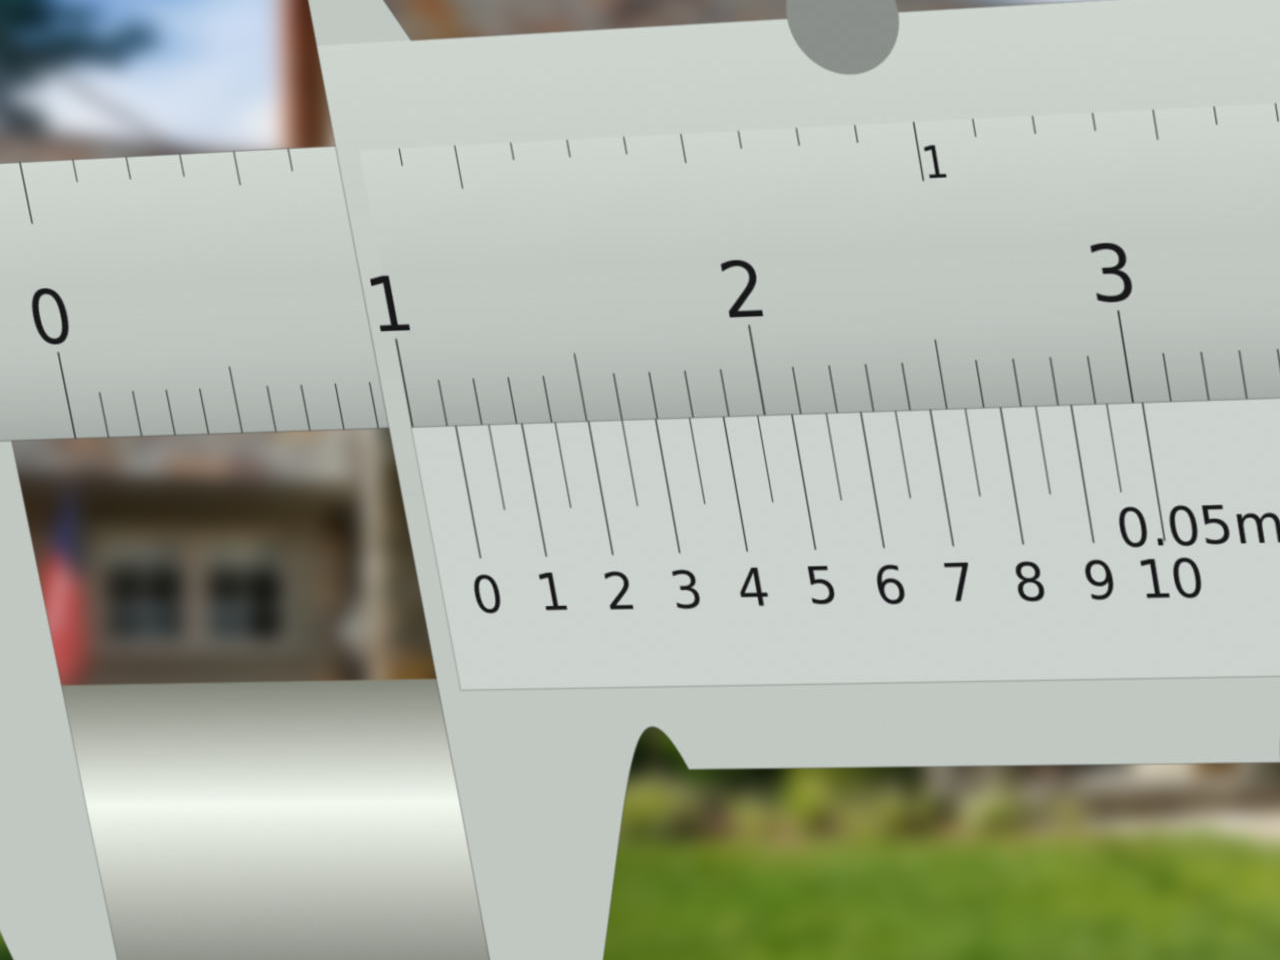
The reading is 11.25 (mm)
